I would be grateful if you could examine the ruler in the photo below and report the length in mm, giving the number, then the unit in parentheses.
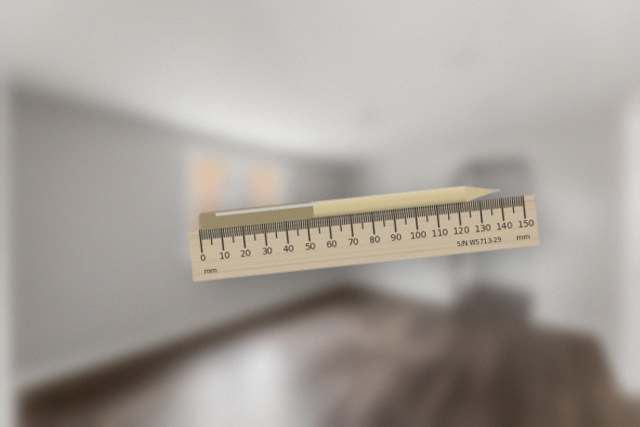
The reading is 140 (mm)
